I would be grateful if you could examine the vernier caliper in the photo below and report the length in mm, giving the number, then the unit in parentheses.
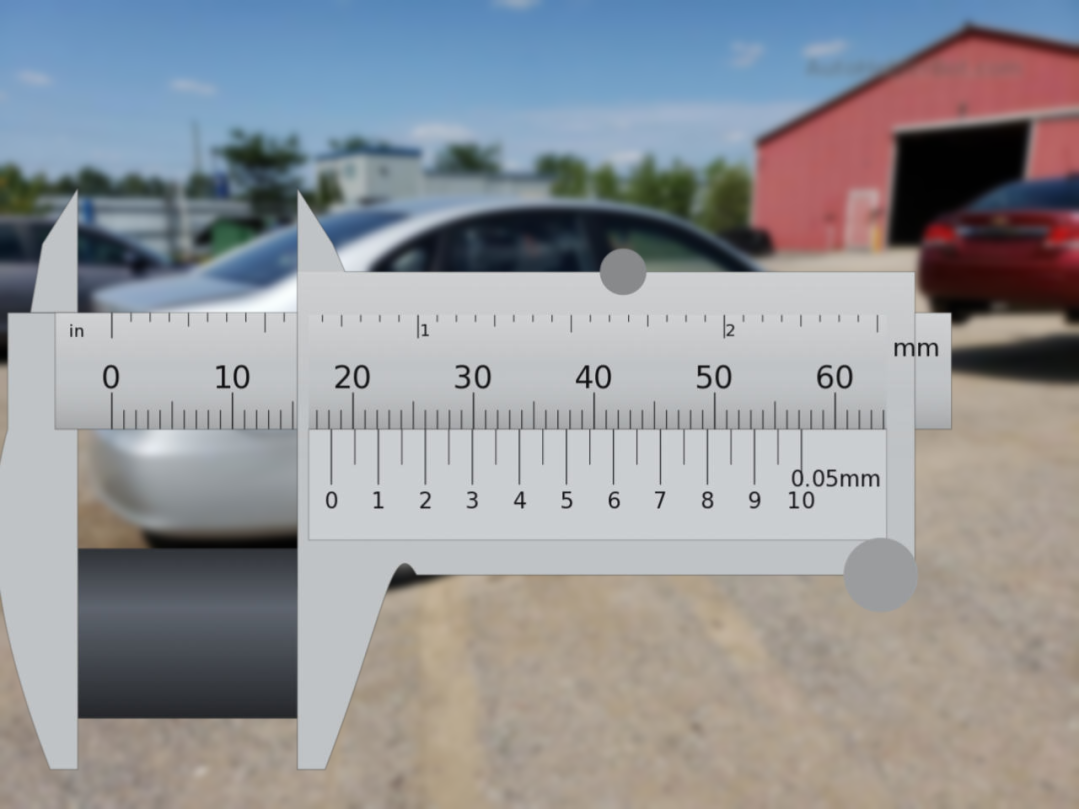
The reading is 18.2 (mm)
